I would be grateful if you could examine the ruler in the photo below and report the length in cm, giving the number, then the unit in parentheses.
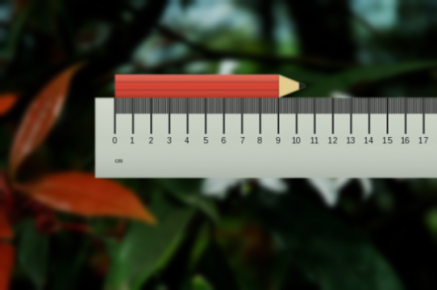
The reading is 10.5 (cm)
